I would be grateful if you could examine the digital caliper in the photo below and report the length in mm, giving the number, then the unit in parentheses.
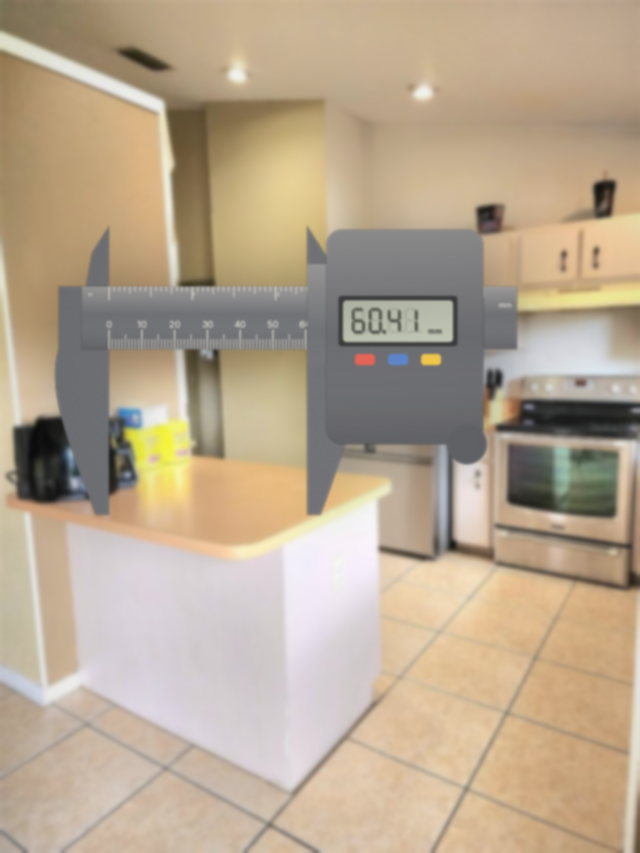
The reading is 60.41 (mm)
